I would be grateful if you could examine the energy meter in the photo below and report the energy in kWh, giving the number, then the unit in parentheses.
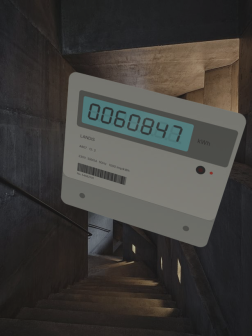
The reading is 60847 (kWh)
